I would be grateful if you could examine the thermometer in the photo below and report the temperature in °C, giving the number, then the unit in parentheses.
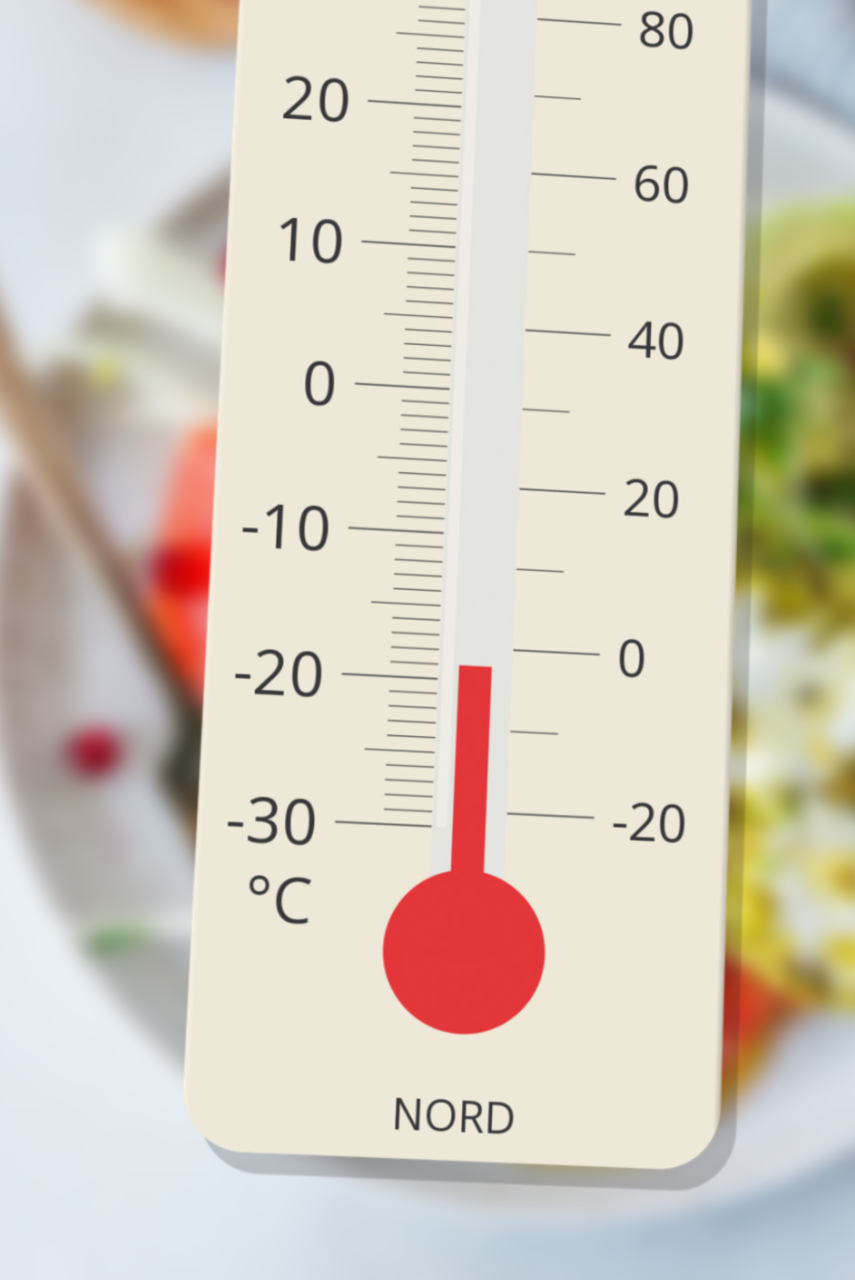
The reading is -19 (°C)
